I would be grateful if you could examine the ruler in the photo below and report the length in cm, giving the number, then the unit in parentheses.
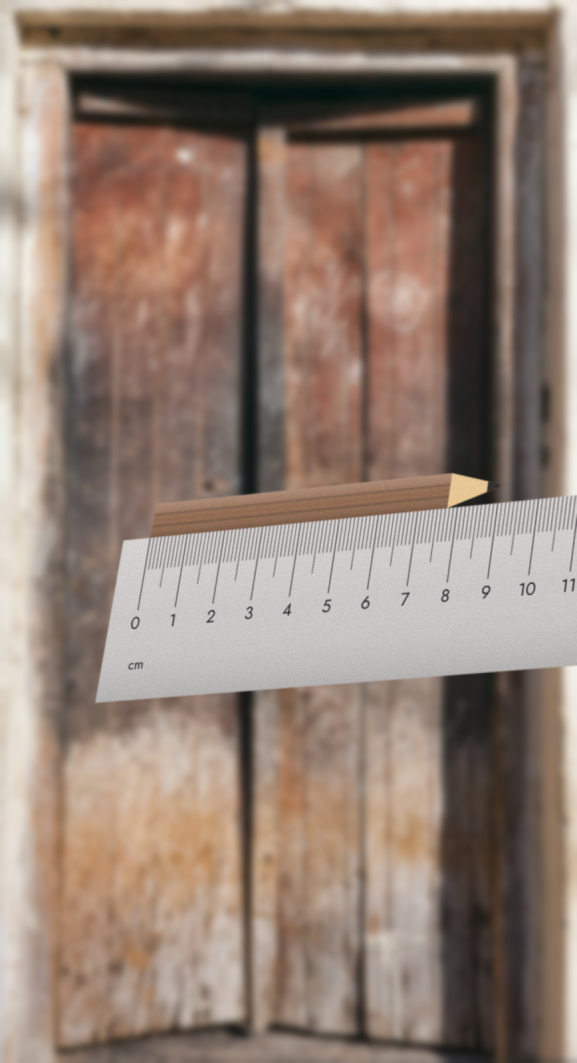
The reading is 9 (cm)
